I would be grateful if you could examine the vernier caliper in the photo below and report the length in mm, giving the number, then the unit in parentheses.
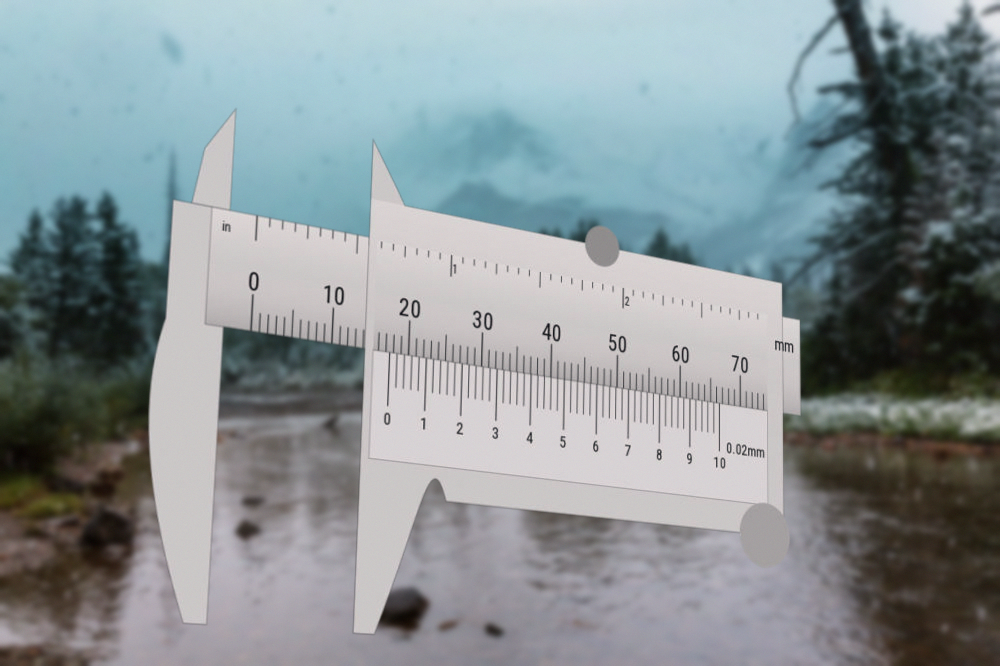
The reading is 17.5 (mm)
